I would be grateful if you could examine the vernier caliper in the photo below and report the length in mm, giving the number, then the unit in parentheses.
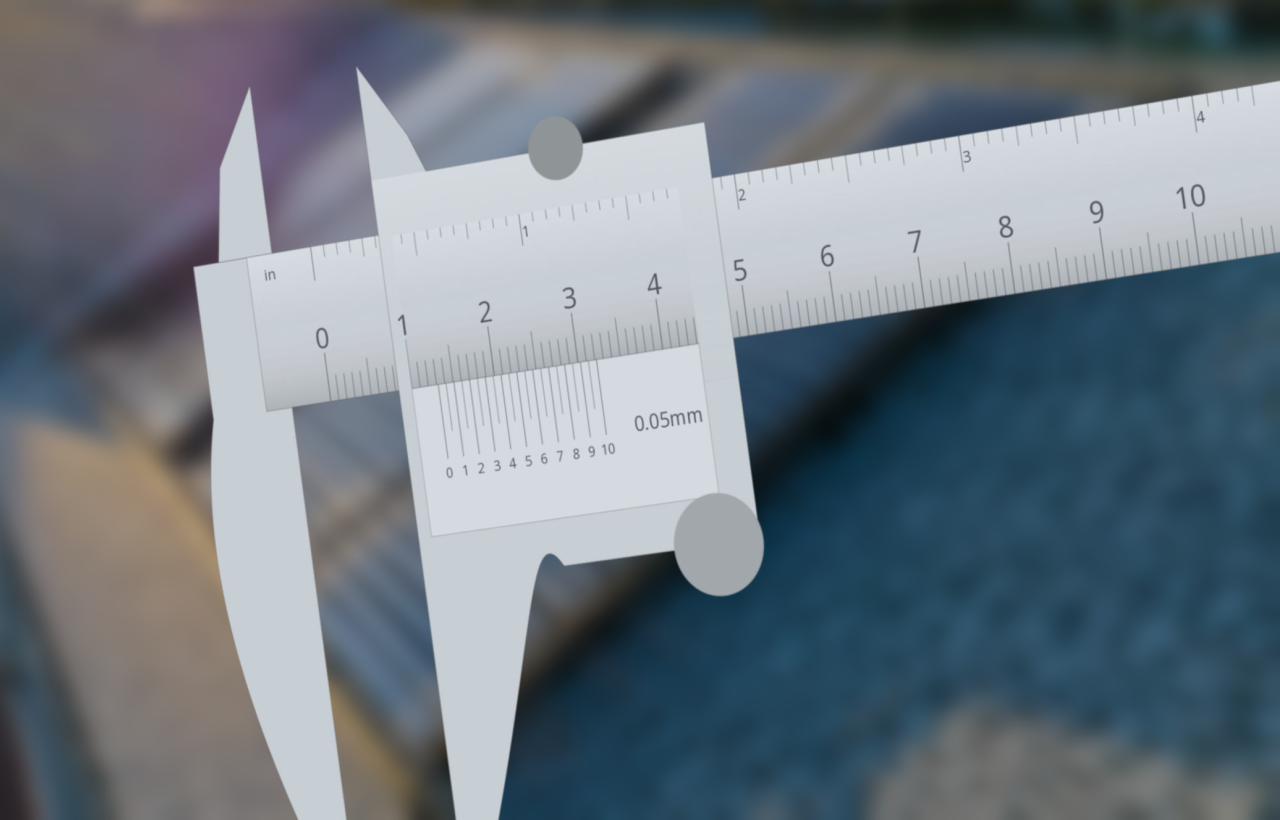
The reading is 13.2 (mm)
